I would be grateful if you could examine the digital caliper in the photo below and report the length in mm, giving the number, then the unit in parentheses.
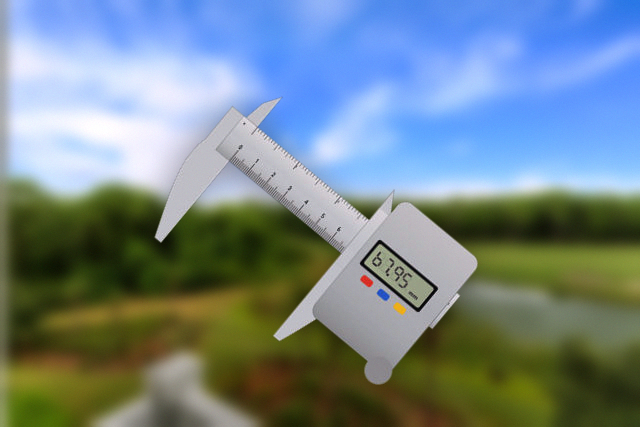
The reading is 67.95 (mm)
